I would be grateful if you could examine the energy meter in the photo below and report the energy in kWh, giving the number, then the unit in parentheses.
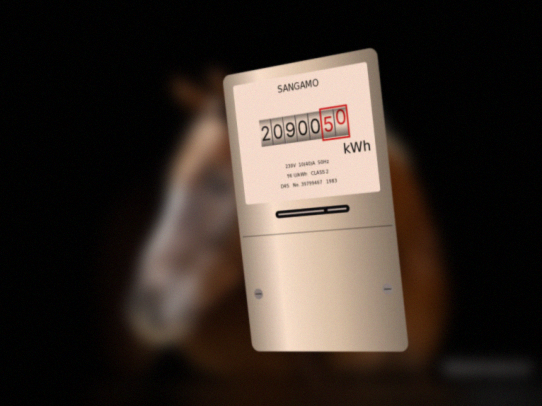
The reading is 20900.50 (kWh)
